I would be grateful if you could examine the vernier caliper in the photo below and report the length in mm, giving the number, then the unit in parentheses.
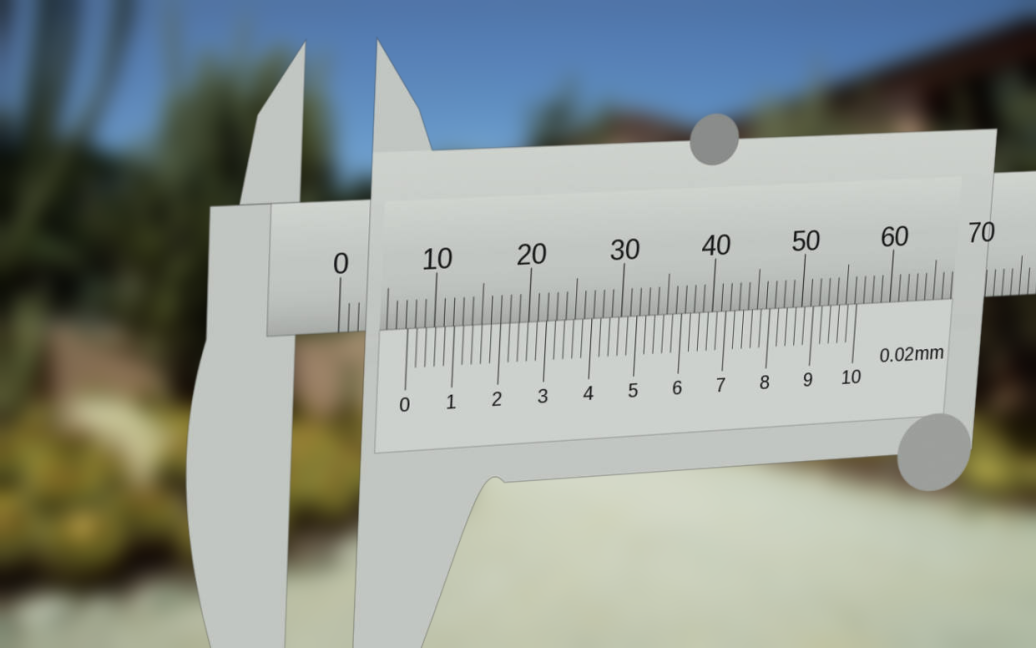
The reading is 7.2 (mm)
